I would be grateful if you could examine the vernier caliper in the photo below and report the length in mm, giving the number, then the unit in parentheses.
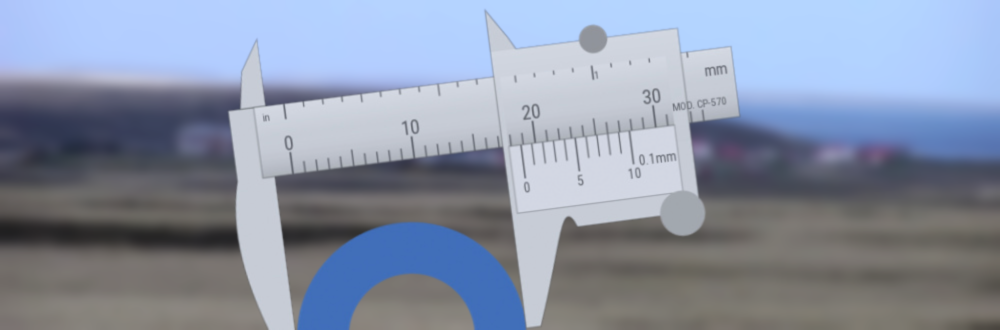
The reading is 18.8 (mm)
